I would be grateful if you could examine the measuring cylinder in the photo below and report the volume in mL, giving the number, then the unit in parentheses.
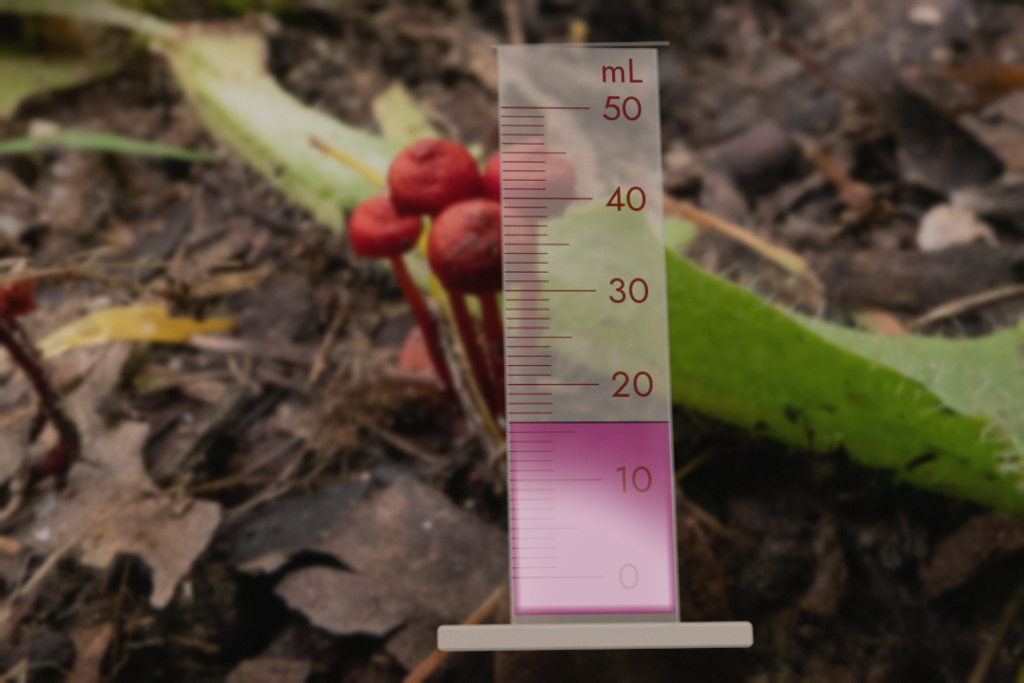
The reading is 16 (mL)
